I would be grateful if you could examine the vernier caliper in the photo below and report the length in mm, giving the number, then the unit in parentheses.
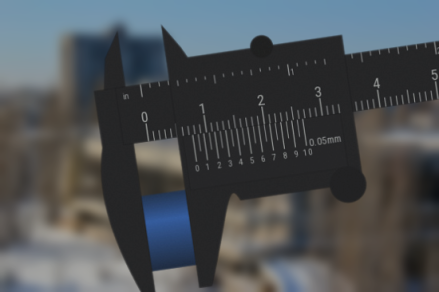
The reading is 7.6 (mm)
